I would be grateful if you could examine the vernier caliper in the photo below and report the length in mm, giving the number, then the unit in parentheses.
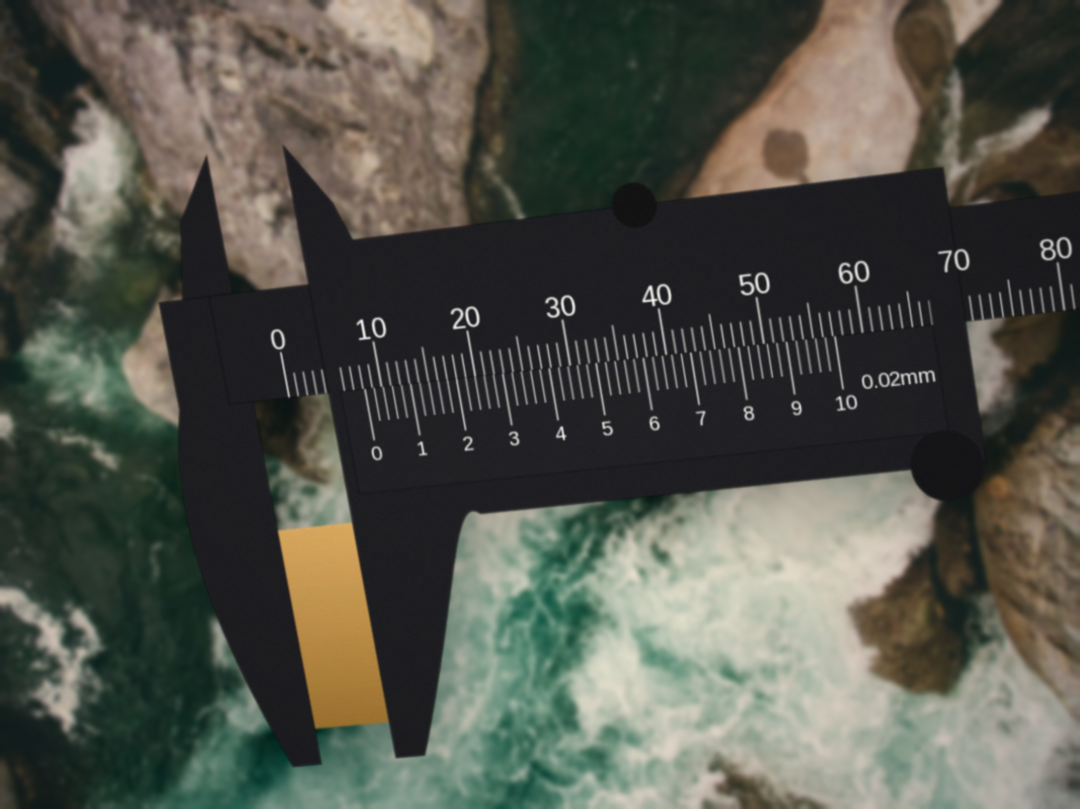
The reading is 8.2 (mm)
